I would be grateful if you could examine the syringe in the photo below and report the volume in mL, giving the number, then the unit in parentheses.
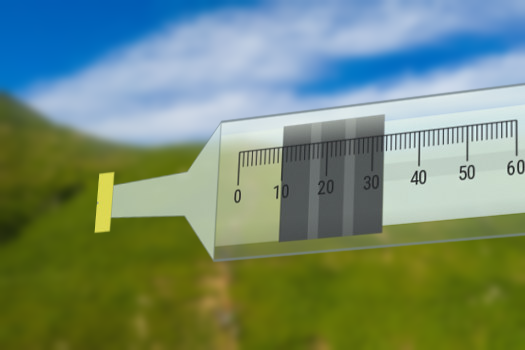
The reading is 10 (mL)
